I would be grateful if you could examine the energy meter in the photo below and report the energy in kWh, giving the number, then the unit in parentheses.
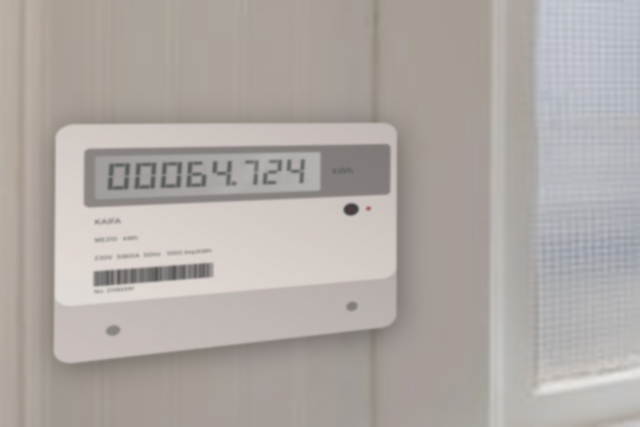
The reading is 64.724 (kWh)
